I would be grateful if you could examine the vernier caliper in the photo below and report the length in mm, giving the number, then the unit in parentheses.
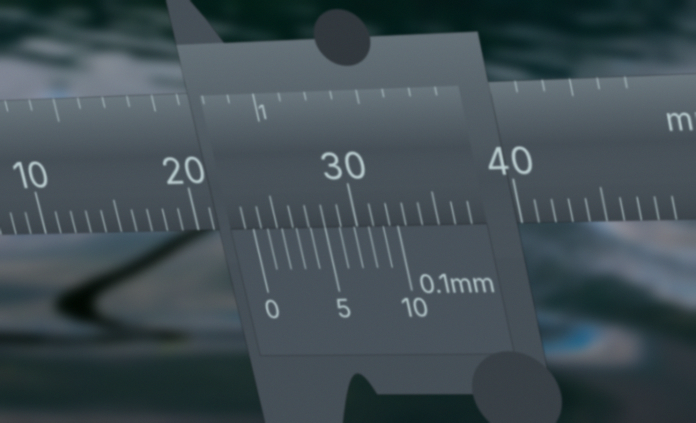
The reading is 23.5 (mm)
